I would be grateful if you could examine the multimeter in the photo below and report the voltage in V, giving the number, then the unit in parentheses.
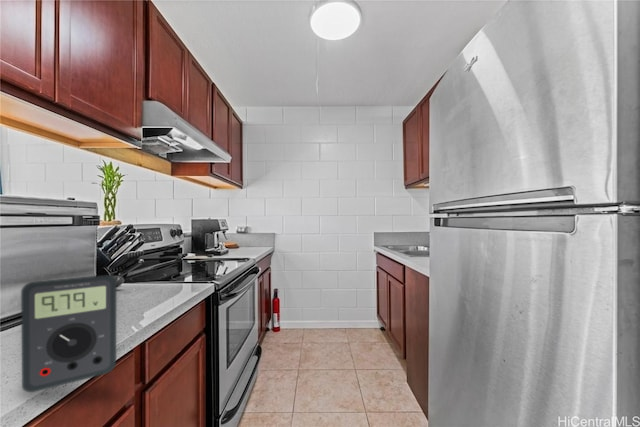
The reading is 9.79 (V)
